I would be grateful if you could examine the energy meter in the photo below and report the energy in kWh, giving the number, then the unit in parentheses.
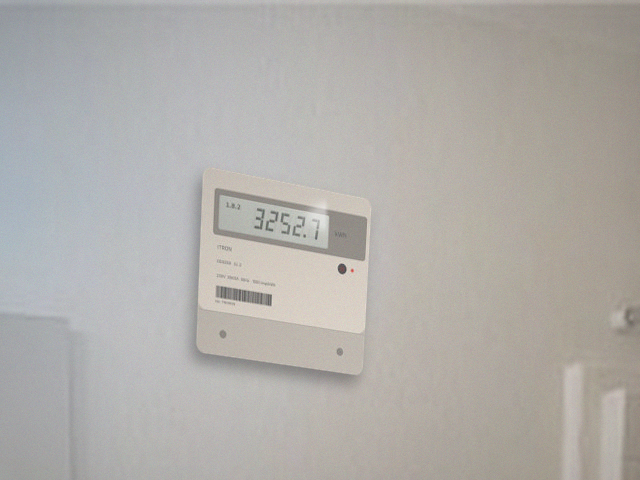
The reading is 3252.7 (kWh)
